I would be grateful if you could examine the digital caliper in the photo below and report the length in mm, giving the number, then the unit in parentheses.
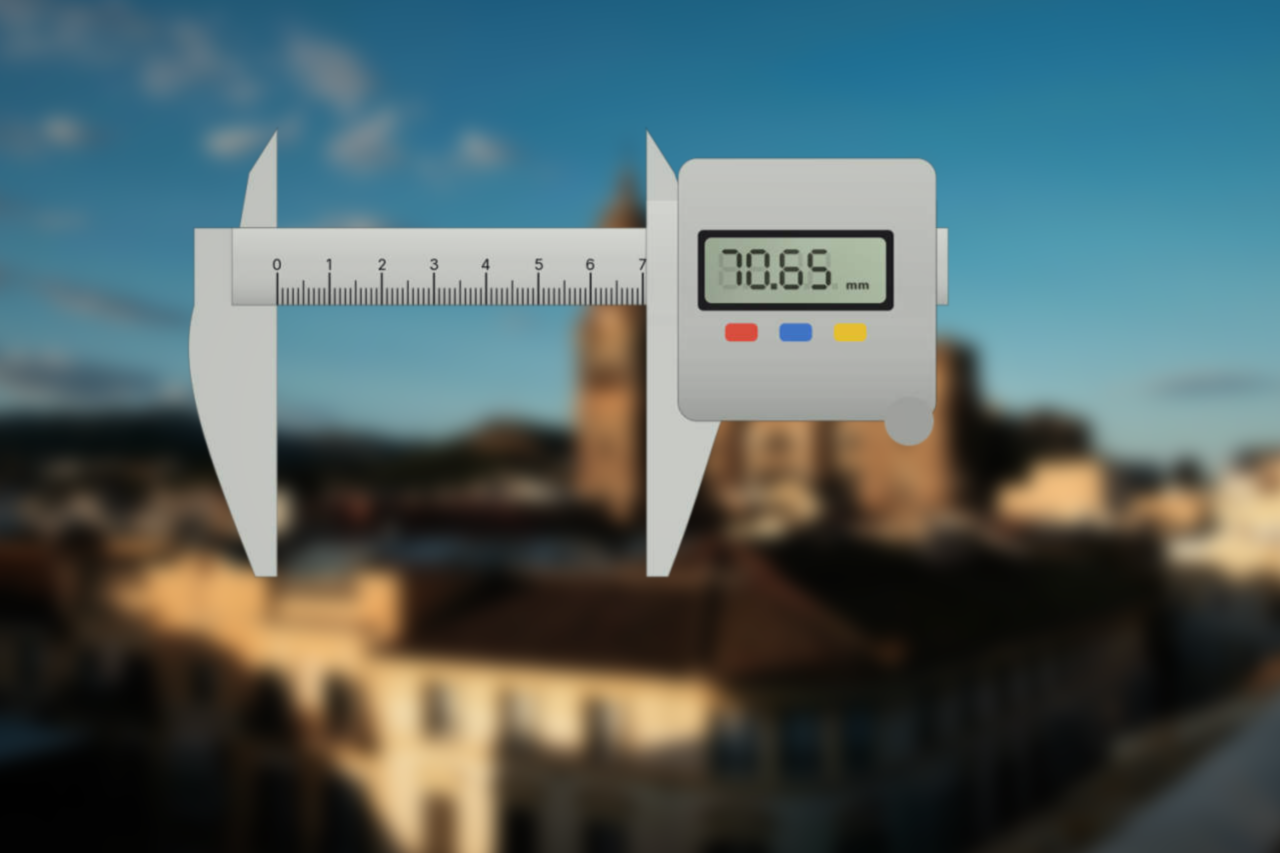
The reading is 70.65 (mm)
